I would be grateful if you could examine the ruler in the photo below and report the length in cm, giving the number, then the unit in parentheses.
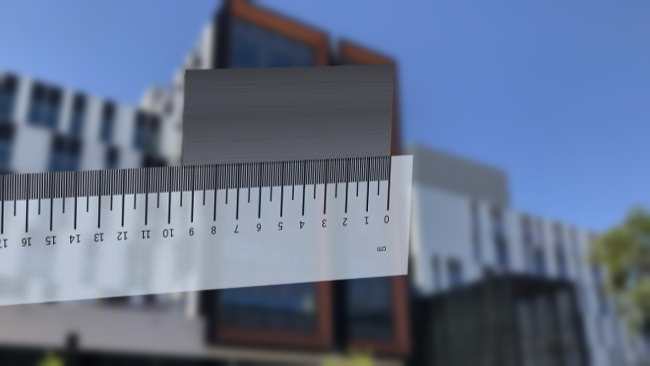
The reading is 9.5 (cm)
